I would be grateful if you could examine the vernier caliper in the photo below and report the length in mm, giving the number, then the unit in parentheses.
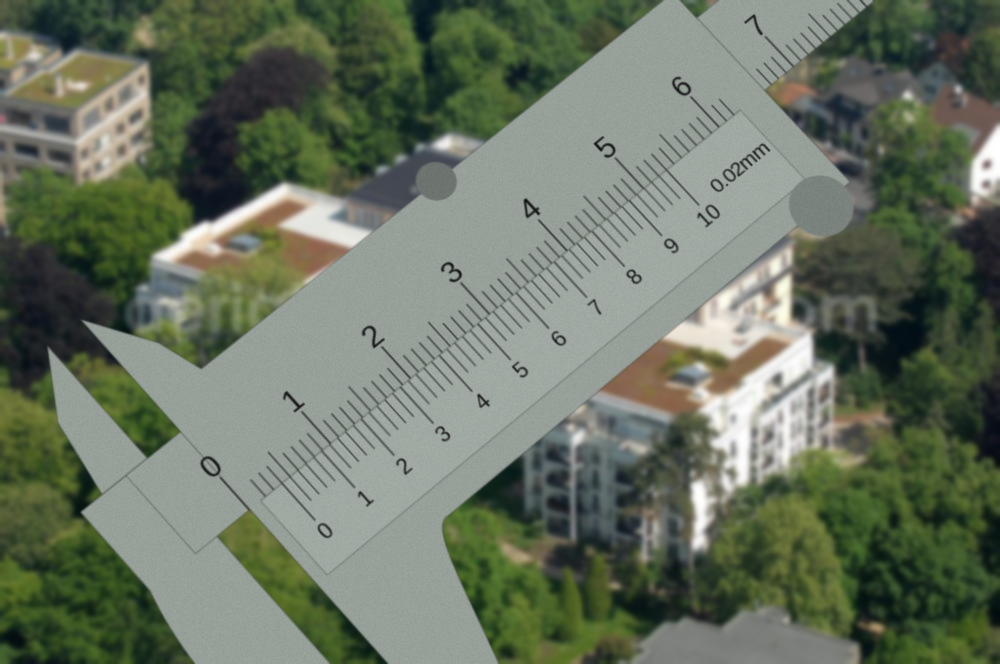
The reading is 4.0 (mm)
